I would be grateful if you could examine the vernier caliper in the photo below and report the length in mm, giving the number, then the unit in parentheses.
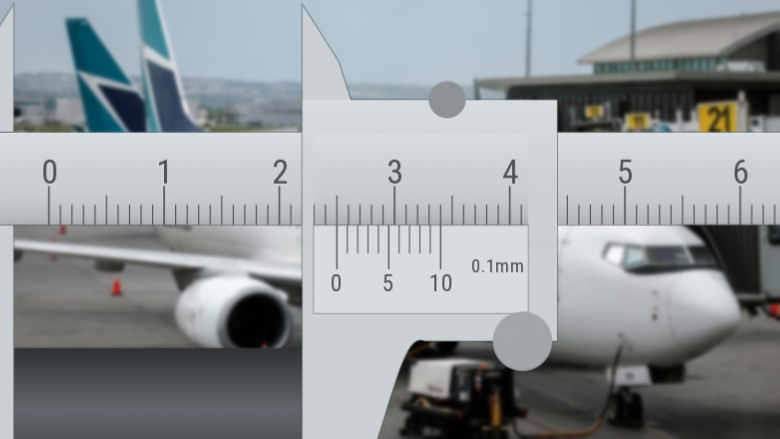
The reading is 25.0 (mm)
